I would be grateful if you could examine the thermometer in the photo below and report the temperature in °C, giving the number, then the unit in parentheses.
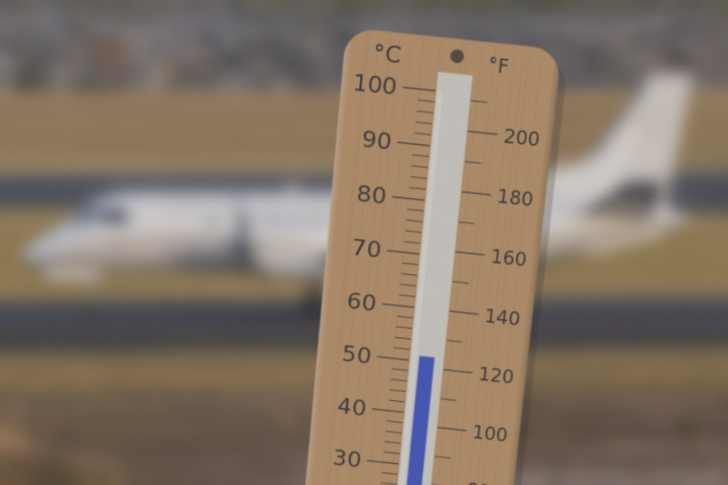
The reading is 51 (°C)
